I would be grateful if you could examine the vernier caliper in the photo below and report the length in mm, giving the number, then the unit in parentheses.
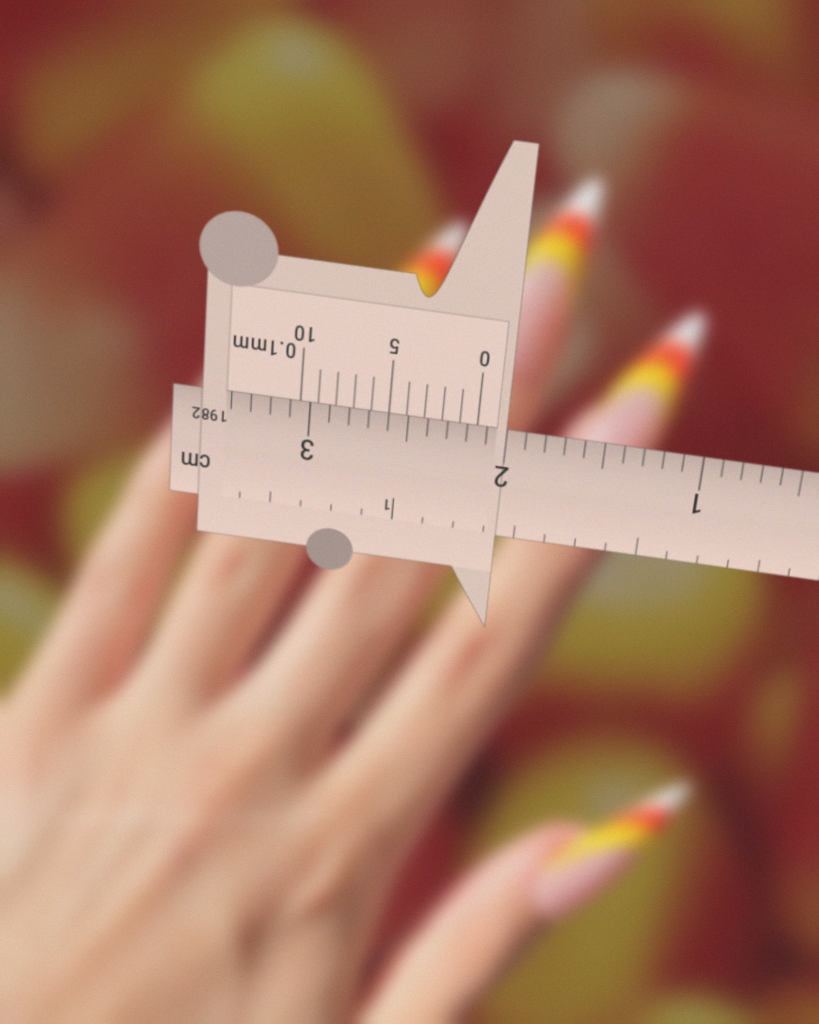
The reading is 21.5 (mm)
